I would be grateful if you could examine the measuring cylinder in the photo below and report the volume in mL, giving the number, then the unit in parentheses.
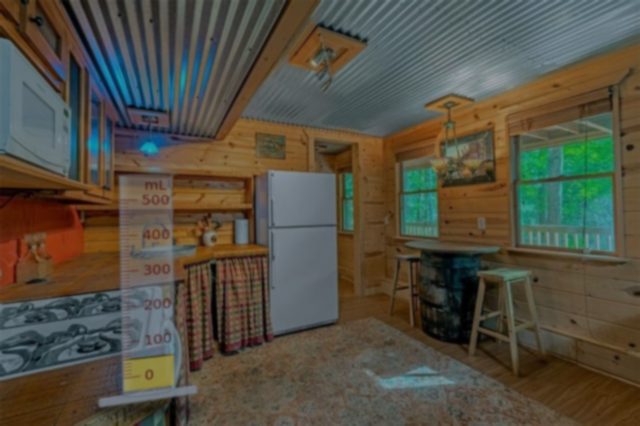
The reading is 50 (mL)
